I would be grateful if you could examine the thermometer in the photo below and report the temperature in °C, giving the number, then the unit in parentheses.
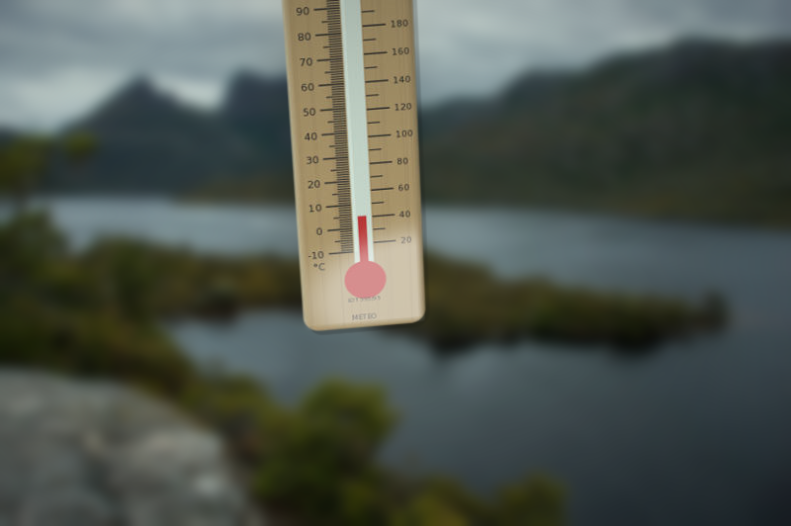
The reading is 5 (°C)
